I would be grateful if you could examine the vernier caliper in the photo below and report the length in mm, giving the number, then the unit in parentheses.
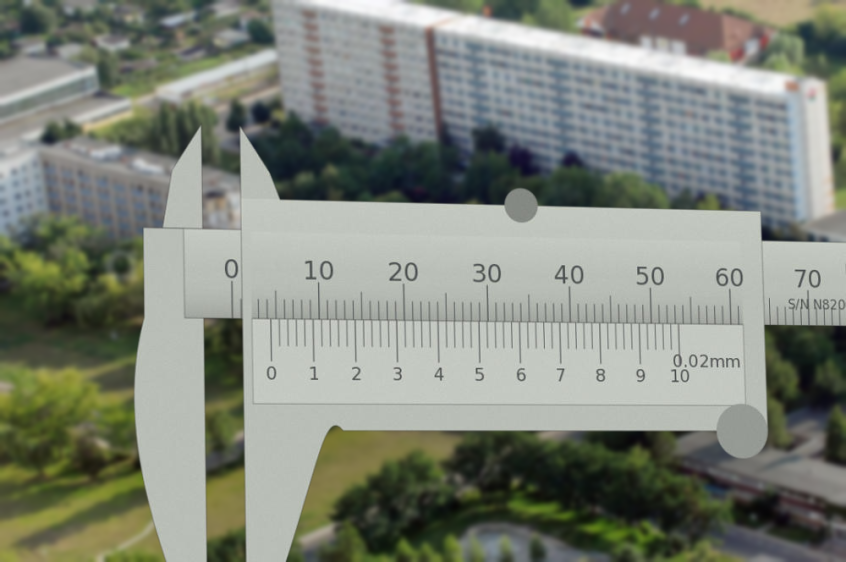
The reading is 4.4 (mm)
